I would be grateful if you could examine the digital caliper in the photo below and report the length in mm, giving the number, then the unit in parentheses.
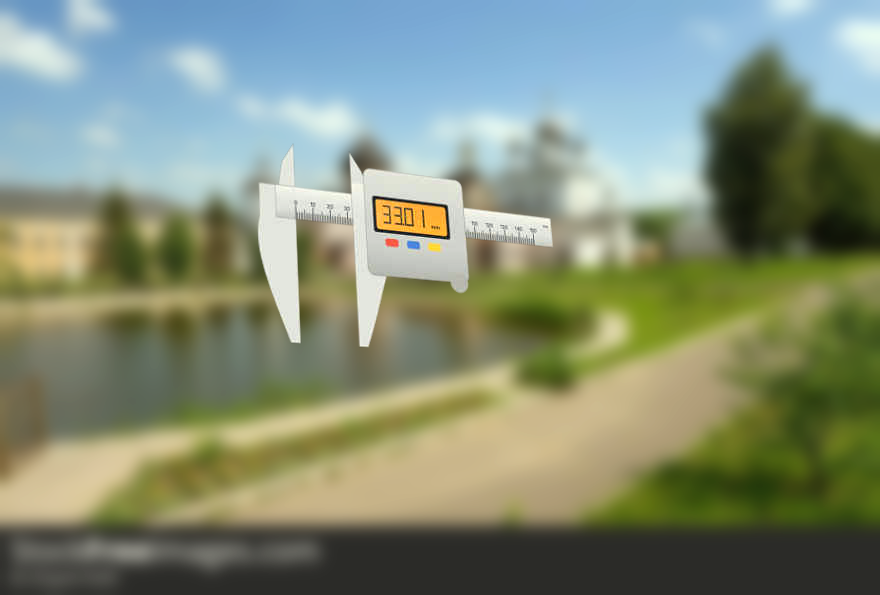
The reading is 33.01 (mm)
